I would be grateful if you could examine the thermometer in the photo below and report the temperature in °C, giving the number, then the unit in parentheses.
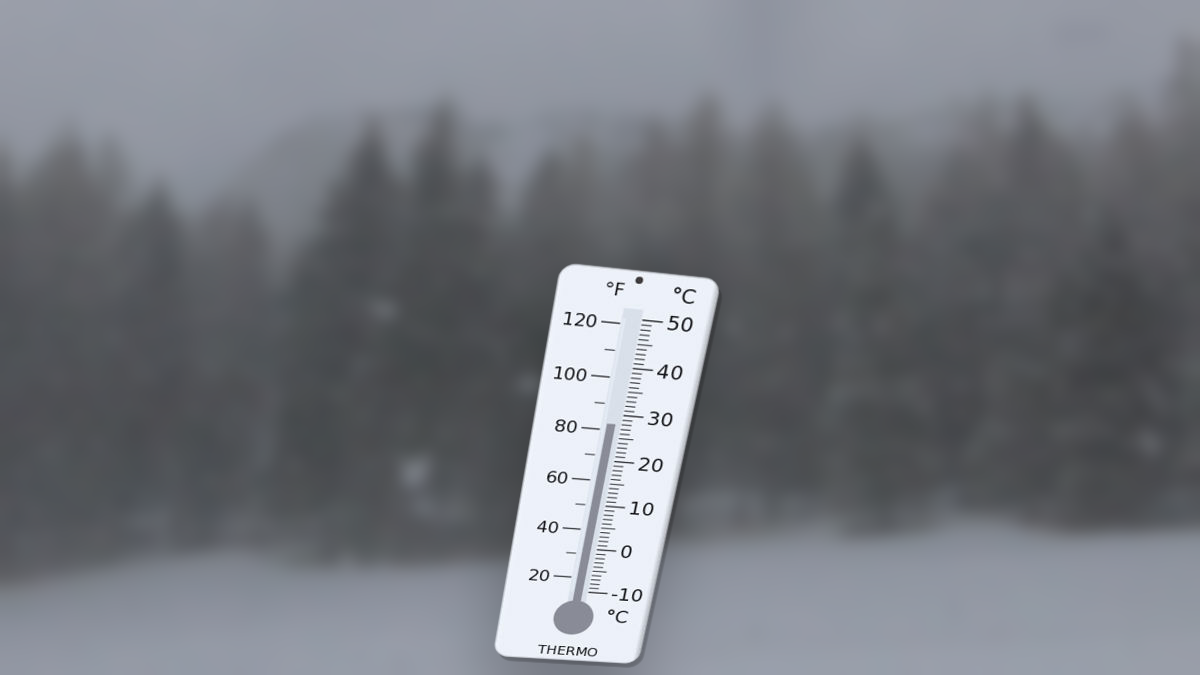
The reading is 28 (°C)
